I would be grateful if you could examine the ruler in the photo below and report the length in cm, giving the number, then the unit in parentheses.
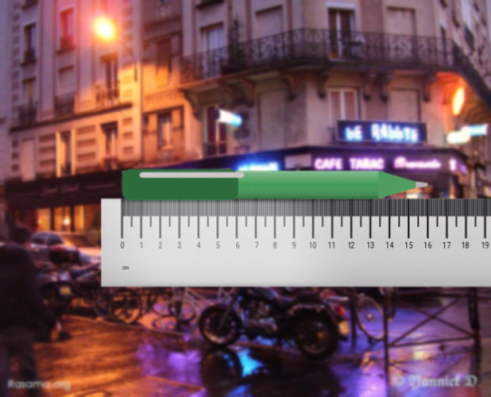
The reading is 16 (cm)
